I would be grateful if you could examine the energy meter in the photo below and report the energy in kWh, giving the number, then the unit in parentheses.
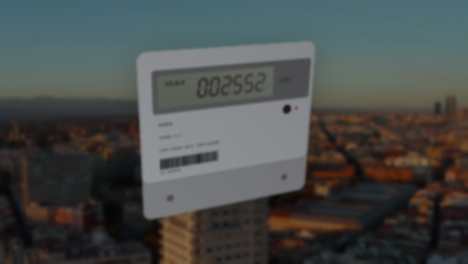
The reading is 2552 (kWh)
